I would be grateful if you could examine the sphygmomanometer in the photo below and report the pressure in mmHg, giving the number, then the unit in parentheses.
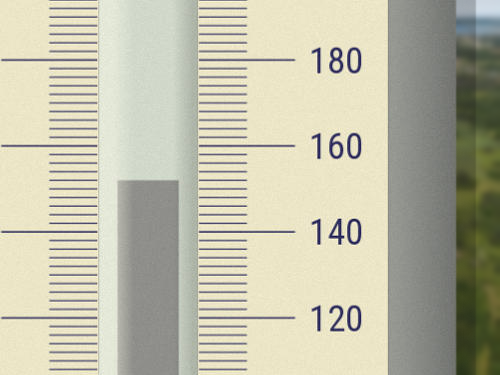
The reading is 152 (mmHg)
